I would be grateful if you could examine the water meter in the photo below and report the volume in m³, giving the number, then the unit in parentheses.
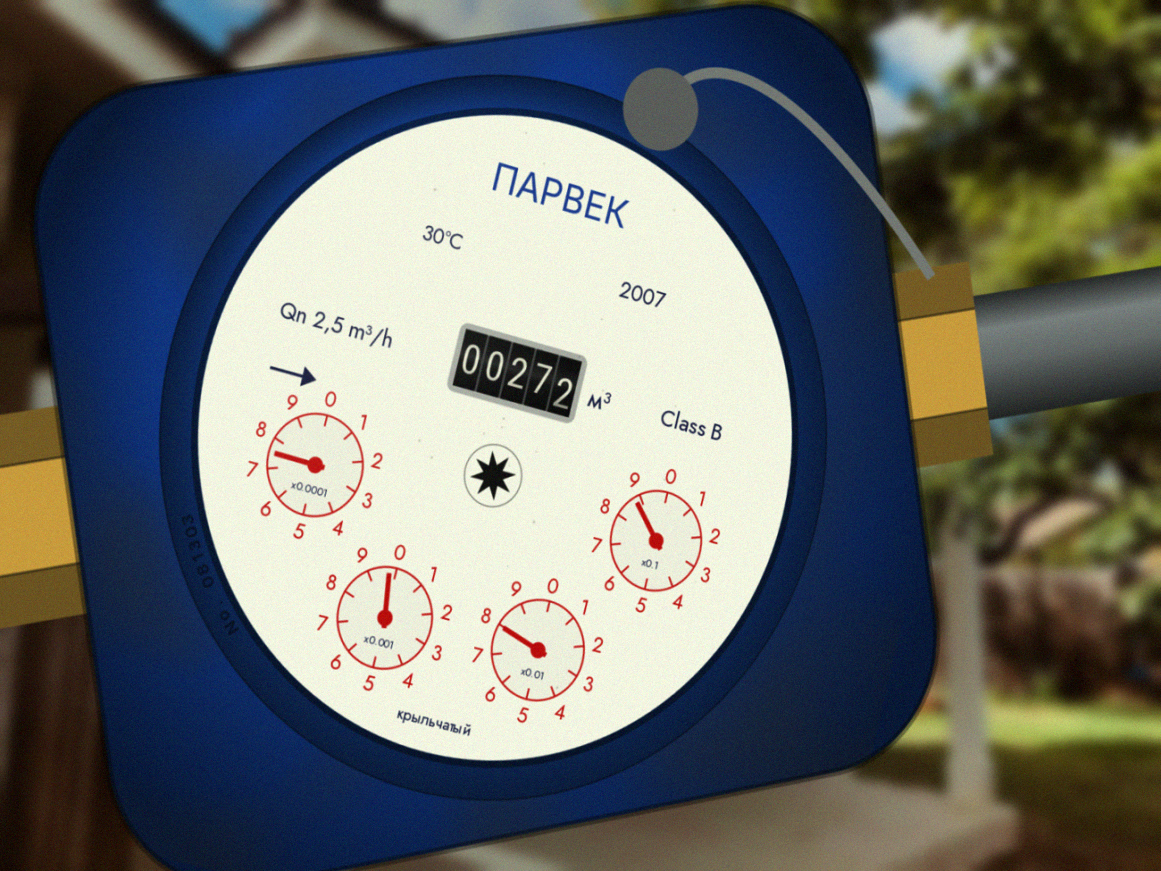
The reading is 271.8797 (m³)
